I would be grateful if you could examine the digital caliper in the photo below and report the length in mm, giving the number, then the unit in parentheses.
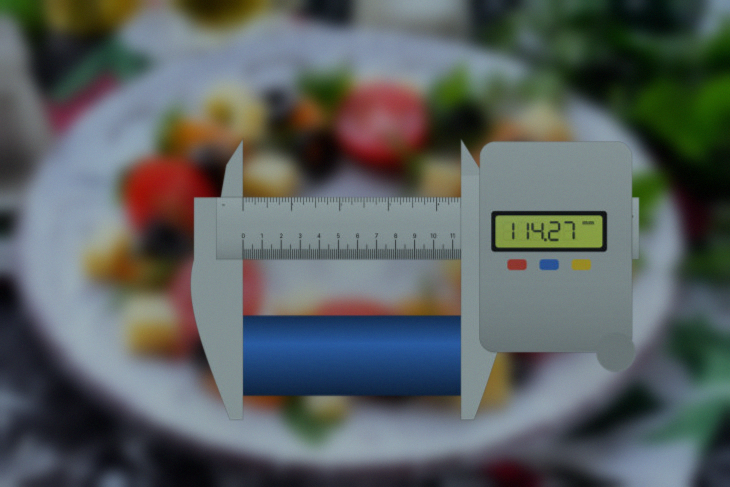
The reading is 114.27 (mm)
